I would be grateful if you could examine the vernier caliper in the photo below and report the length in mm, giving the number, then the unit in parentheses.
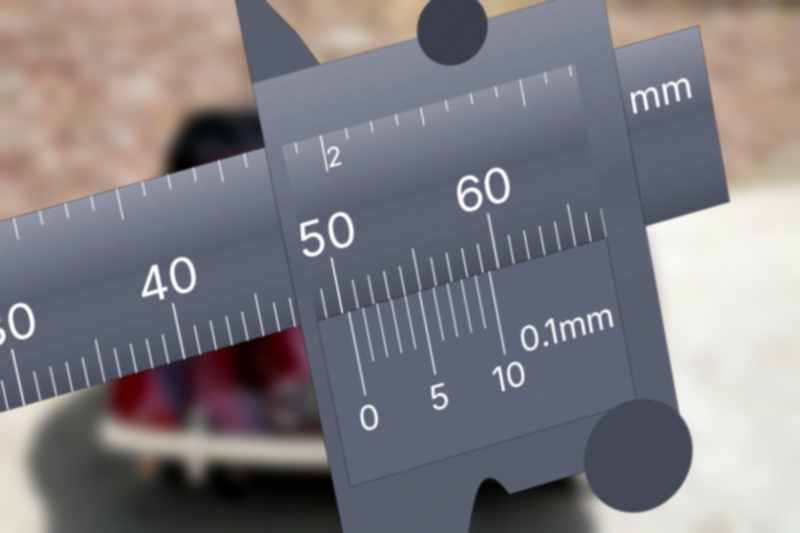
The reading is 50.4 (mm)
